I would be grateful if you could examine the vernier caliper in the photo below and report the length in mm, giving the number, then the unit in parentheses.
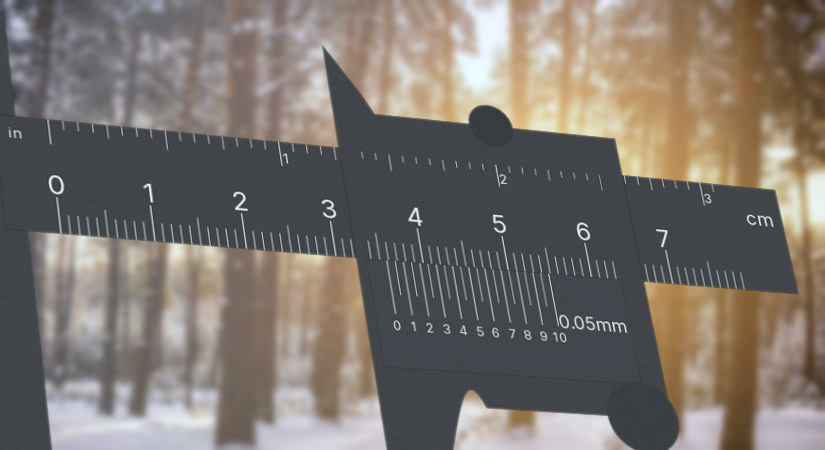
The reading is 35.8 (mm)
